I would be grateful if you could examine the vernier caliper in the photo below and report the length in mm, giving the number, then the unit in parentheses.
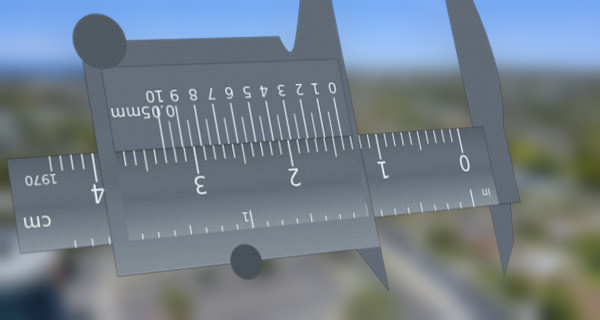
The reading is 14.0 (mm)
